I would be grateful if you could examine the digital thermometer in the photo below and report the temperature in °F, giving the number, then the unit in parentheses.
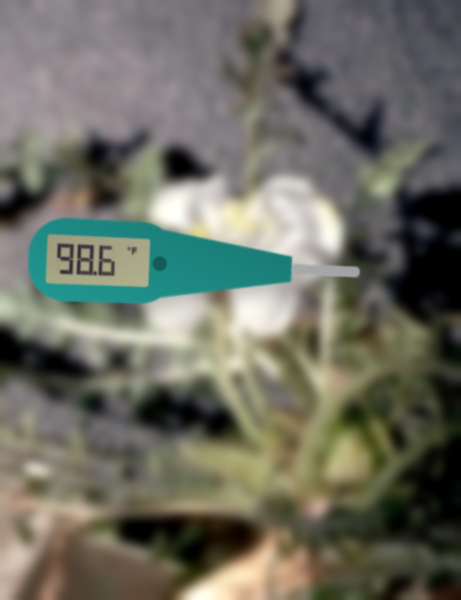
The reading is 98.6 (°F)
